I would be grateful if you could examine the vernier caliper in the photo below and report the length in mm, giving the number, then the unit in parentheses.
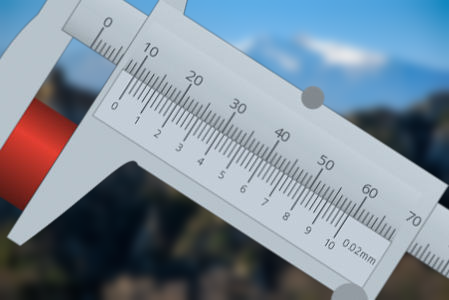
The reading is 10.0 (mm)
